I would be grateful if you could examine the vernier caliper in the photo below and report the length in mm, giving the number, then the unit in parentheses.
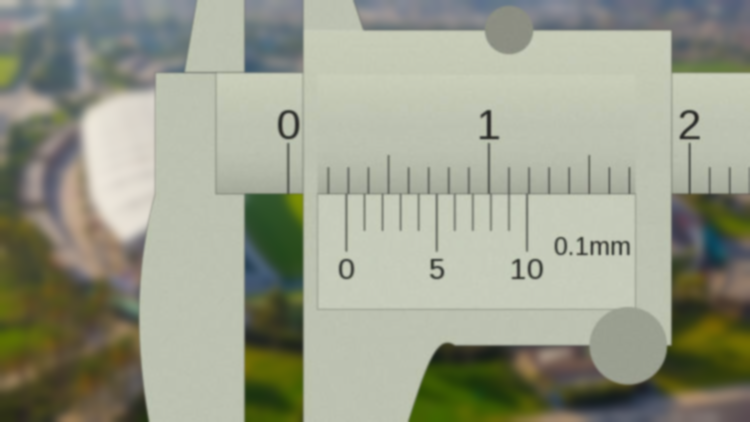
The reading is 2.9 (mm)
